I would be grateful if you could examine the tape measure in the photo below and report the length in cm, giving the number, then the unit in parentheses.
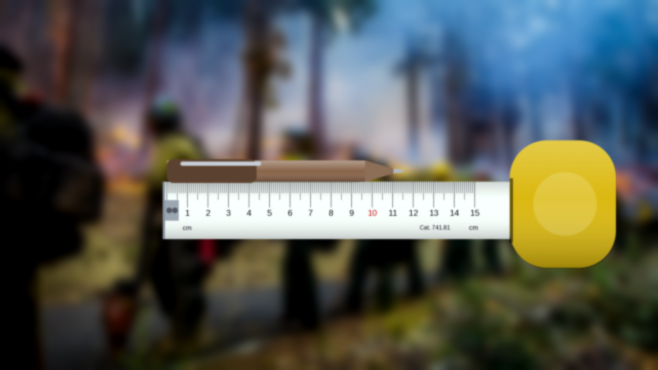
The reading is 11.5 (cm)
